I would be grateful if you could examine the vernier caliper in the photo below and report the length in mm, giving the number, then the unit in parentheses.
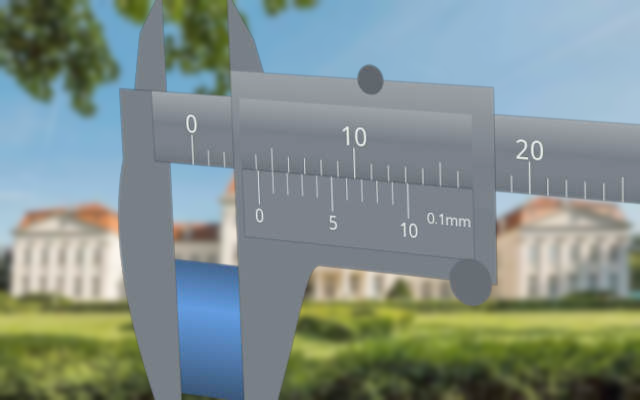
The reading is 4.1 (mm)
